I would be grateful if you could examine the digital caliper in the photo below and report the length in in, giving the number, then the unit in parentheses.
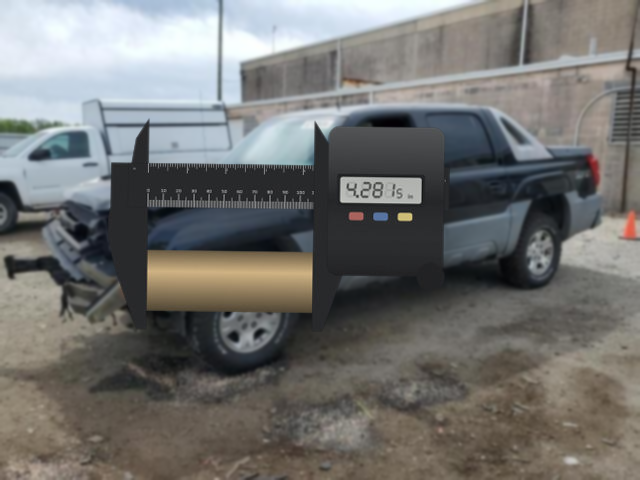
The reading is 4.2815 (in)
